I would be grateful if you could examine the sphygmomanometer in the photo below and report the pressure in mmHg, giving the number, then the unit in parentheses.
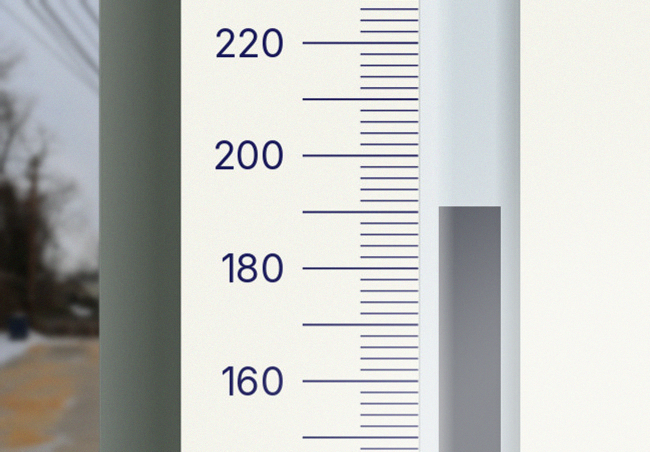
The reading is 191 (mmHg)
